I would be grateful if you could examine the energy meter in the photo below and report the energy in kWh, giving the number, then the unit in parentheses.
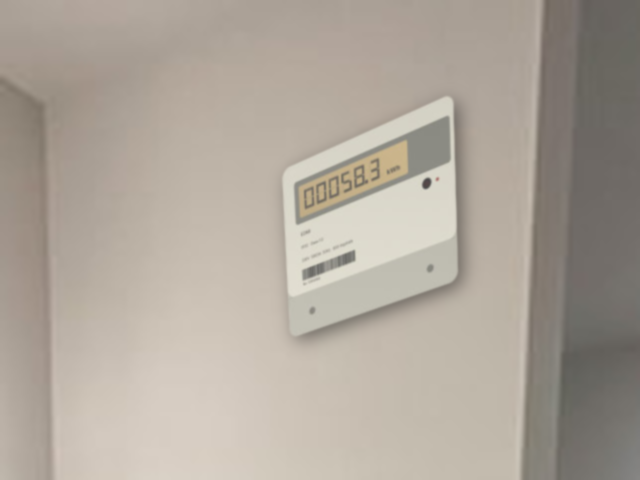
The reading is 58.3 (kWh)
